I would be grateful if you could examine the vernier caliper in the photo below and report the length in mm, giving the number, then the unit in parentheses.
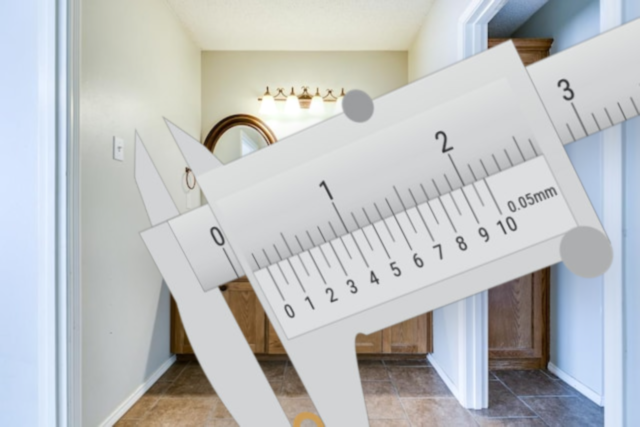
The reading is 2.6 (mm)
